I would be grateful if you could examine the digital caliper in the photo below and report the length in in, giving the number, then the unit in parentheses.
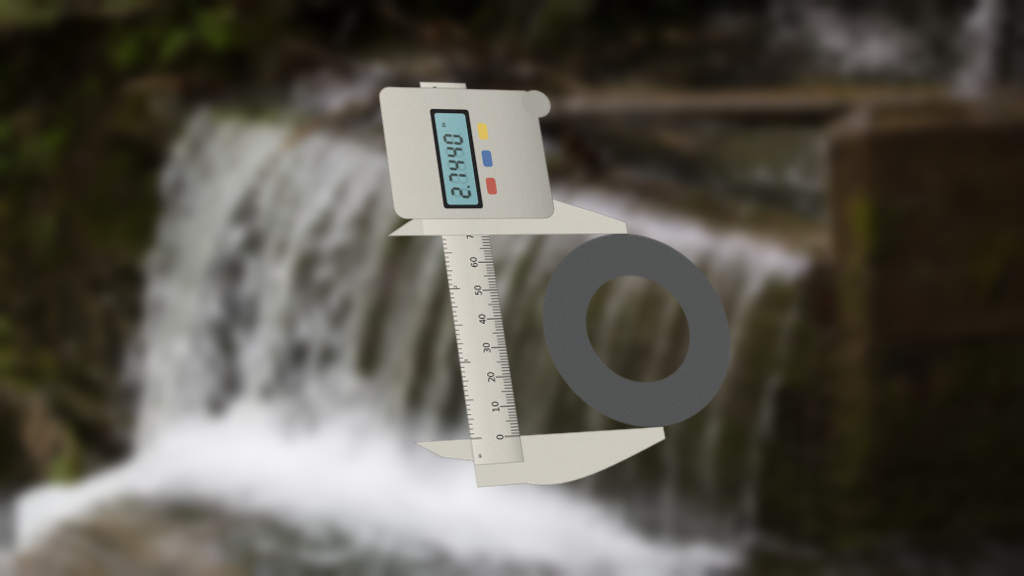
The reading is 2.7440 (in)
